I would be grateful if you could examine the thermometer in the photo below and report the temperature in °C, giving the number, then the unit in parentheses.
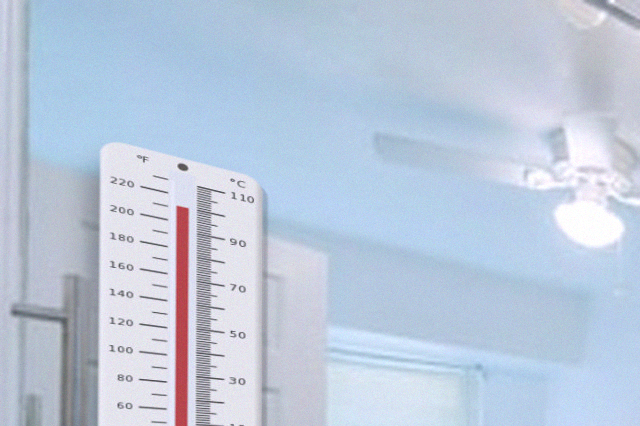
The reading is 100 (°C)
